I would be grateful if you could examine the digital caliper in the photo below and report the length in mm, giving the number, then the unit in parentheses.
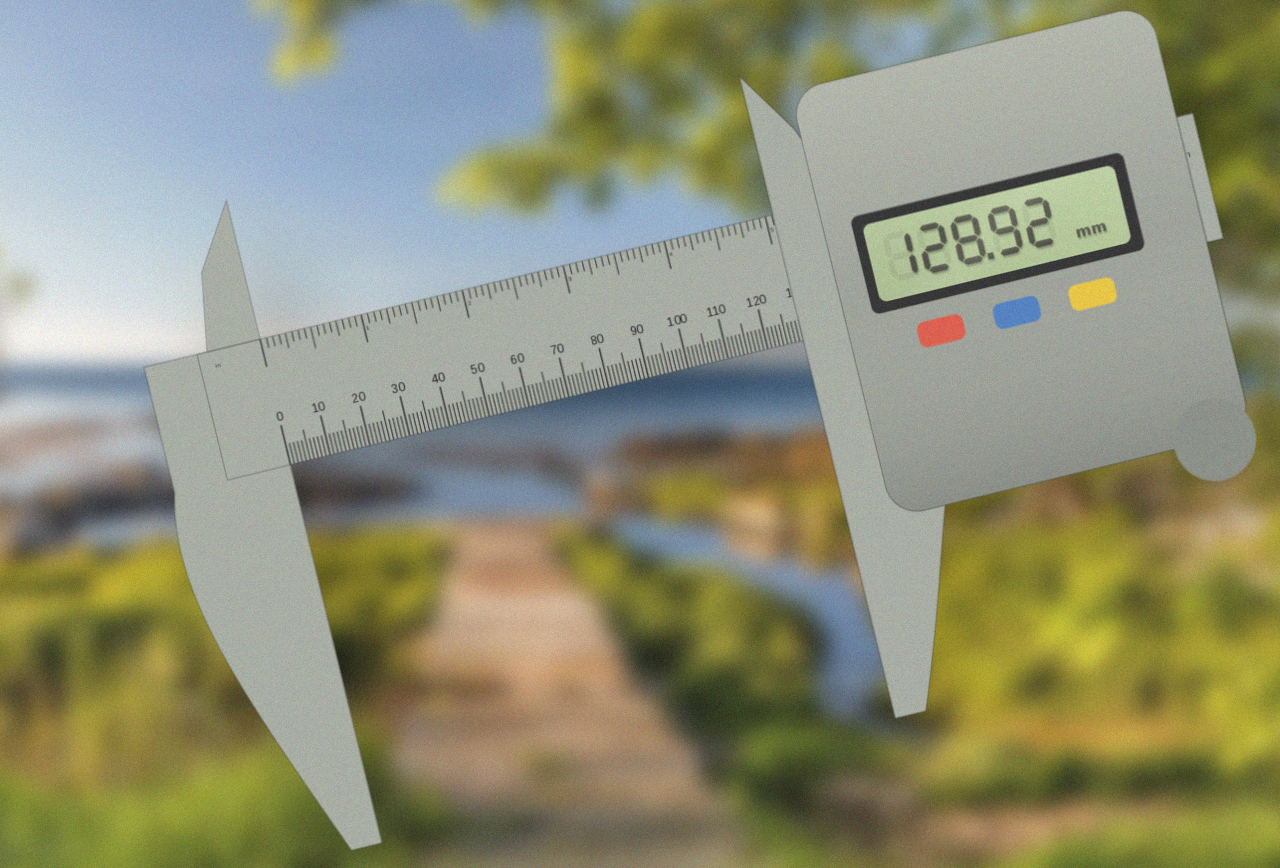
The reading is 128.92 (mm)
